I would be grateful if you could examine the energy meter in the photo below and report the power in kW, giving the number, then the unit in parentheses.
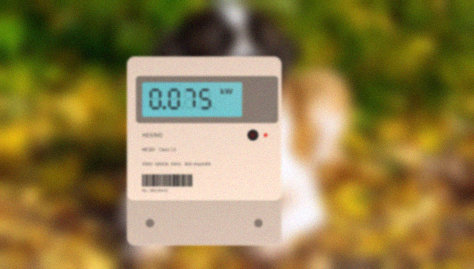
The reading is 0.075 (kW)
